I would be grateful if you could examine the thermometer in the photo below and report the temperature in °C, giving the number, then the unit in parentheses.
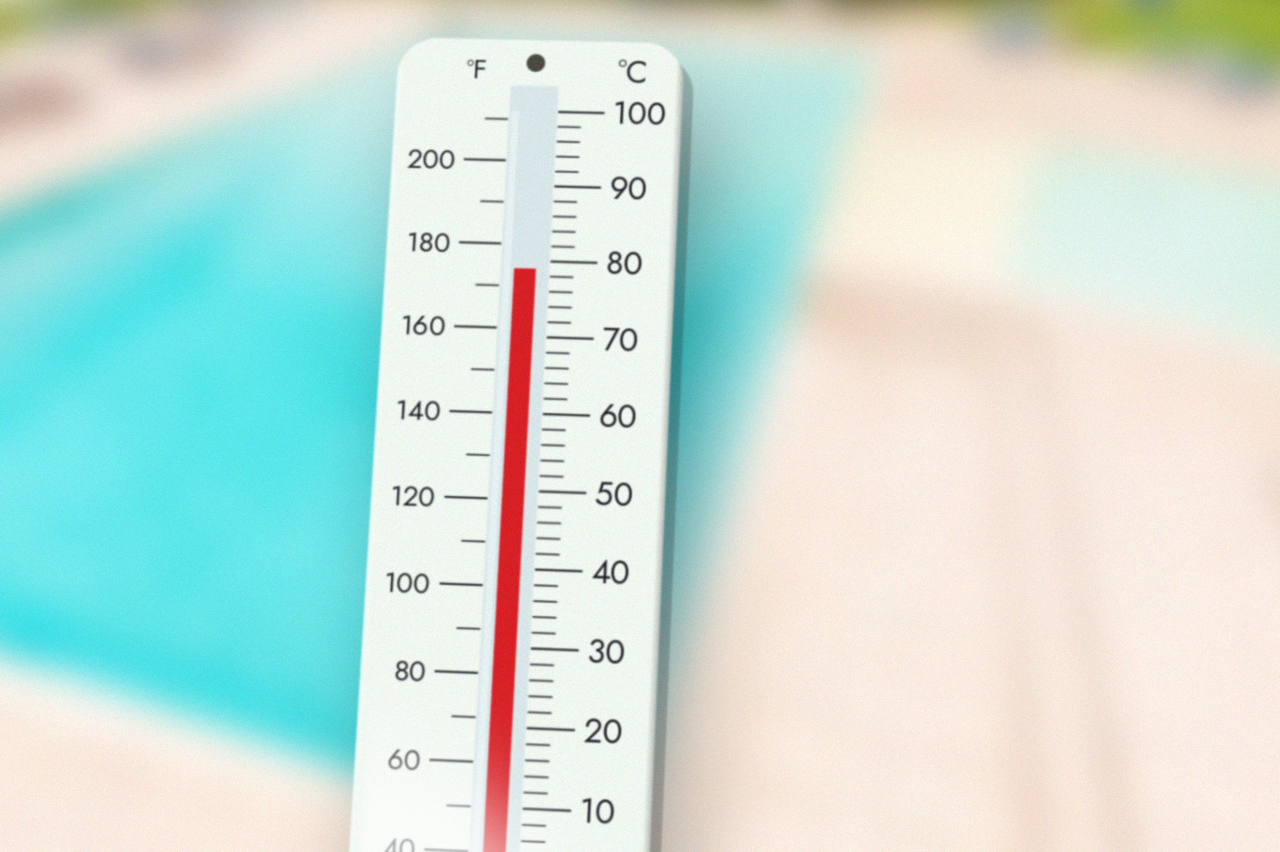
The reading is 79 (°C)
